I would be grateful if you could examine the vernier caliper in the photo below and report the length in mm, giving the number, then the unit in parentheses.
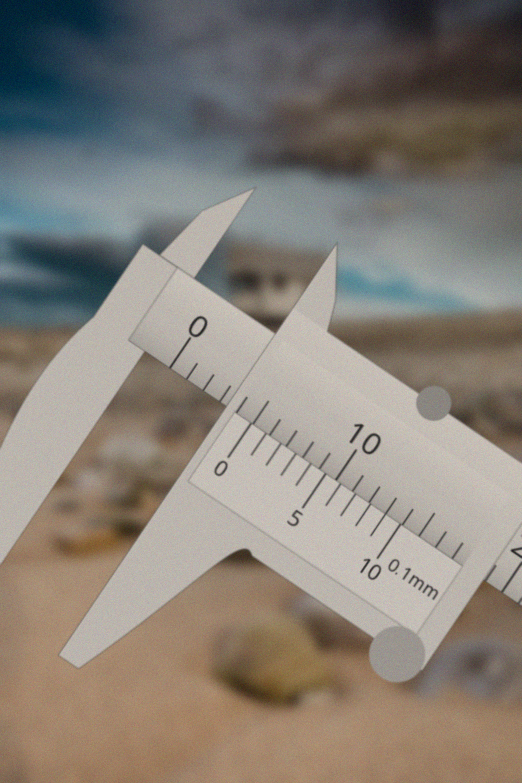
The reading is 4.9 (mm)
